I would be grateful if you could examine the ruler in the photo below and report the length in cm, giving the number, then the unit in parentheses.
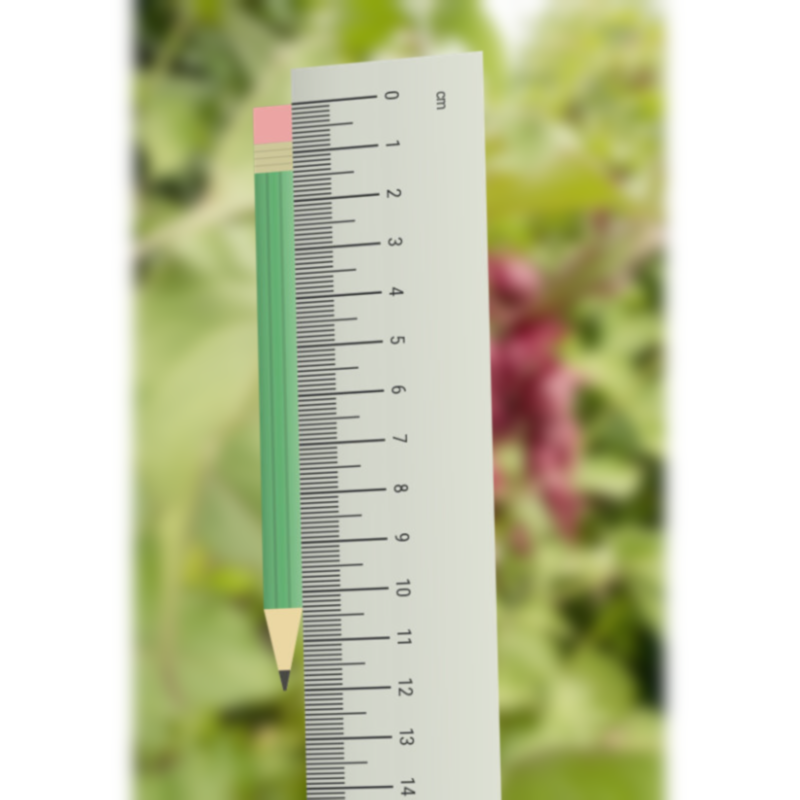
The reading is 12 (cm)
